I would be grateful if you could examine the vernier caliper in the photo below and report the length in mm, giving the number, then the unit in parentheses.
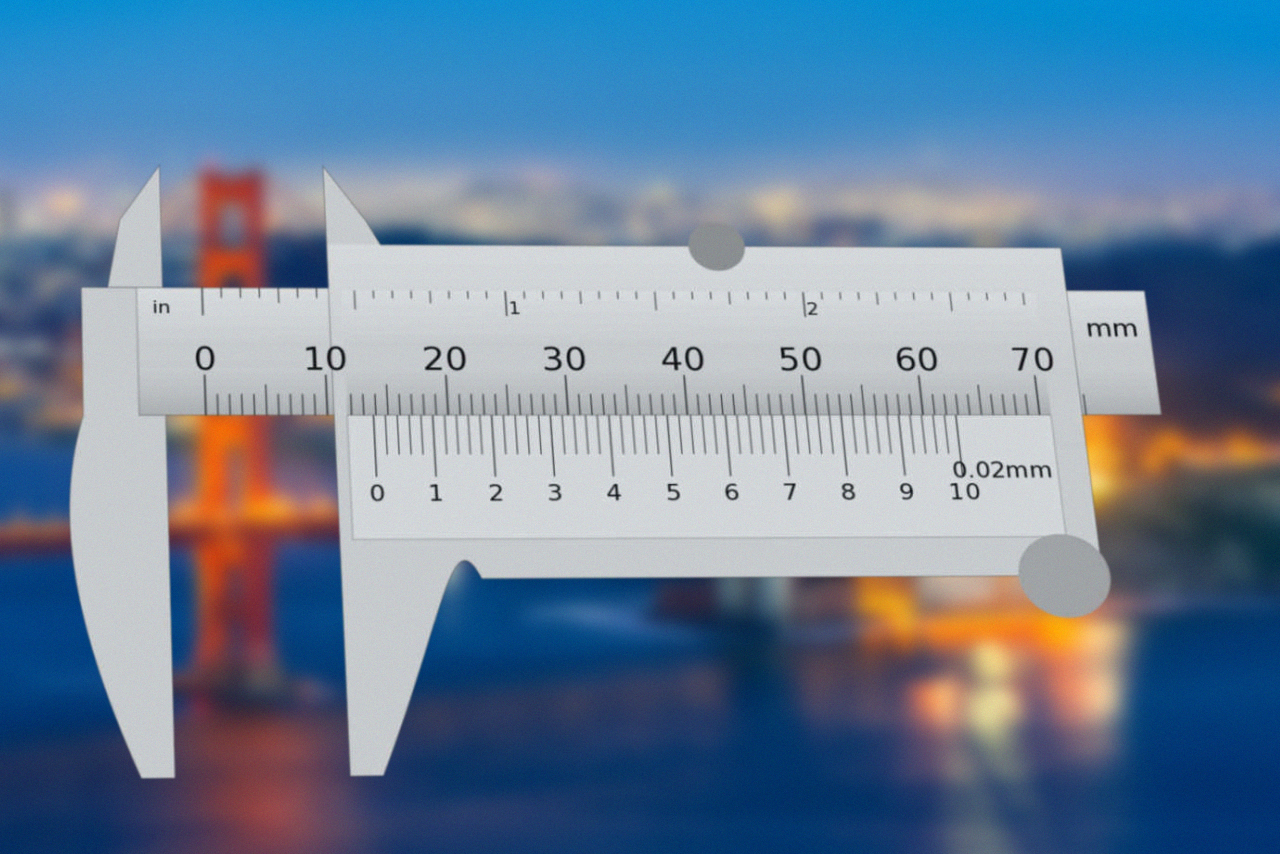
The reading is 13.8 (mm)
